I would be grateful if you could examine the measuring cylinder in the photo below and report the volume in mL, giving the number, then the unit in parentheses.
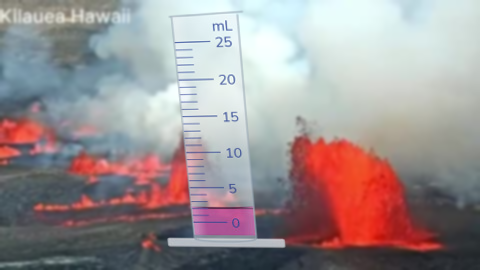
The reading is 2 (mL)
